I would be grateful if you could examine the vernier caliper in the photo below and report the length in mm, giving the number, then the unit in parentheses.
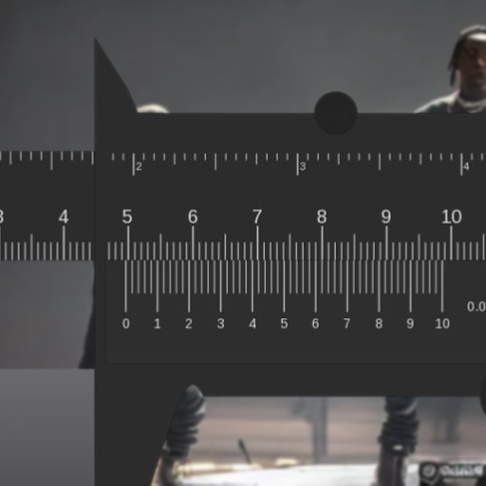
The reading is 49.6 (mm)
